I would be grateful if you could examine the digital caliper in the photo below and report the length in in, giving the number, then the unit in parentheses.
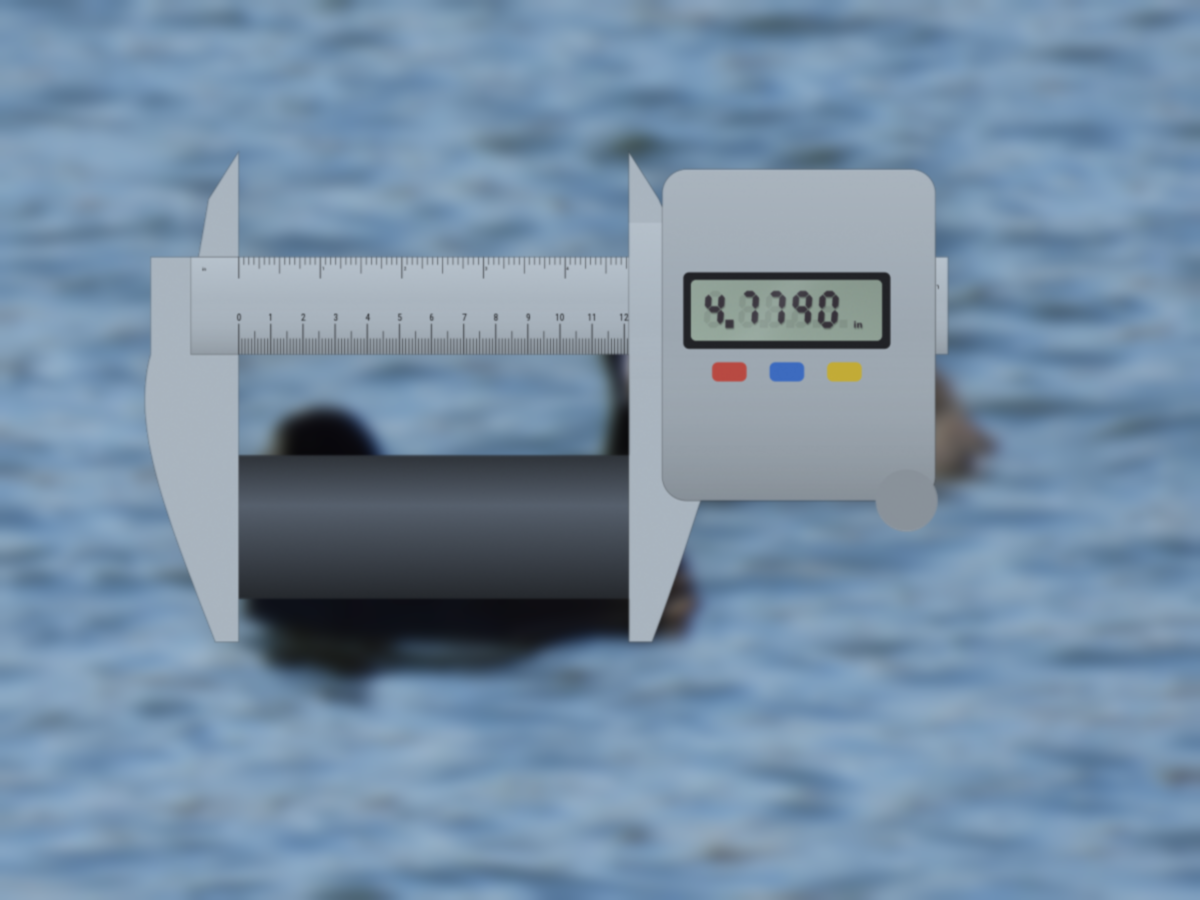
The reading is 4.7790 (in)
